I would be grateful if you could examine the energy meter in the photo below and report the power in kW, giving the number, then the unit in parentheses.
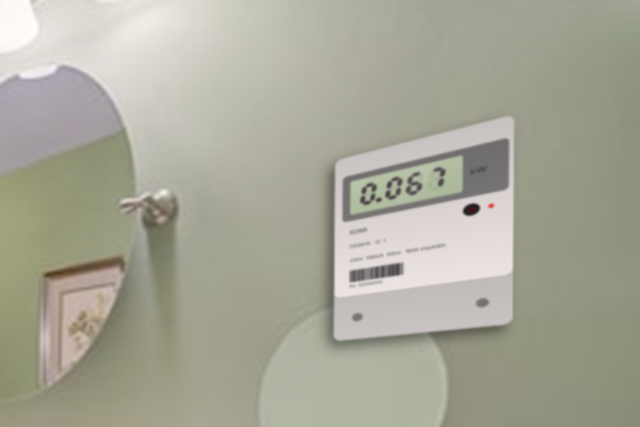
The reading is 0.067 (kW)
